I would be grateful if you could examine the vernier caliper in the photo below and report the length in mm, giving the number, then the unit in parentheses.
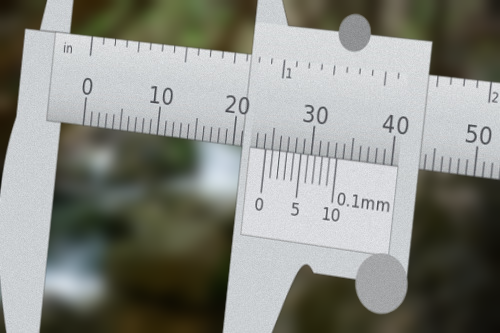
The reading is 24.2 (mm)
